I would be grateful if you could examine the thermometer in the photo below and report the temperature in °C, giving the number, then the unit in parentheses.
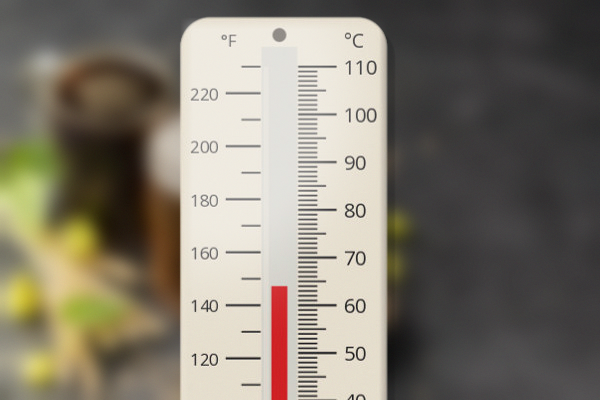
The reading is 64 (°C)
